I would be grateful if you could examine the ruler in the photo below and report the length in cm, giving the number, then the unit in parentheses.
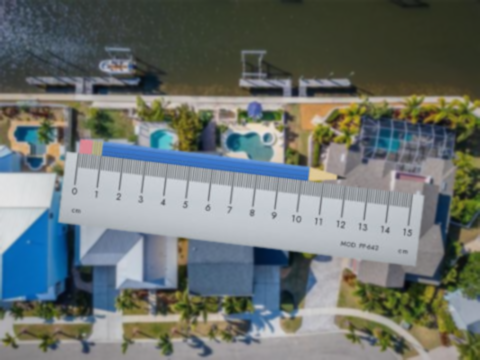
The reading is 12 (cm)
